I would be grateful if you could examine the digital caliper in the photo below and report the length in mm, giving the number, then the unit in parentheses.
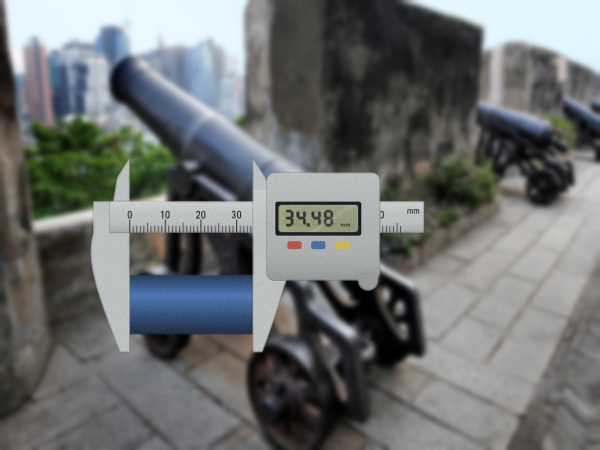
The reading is 34.48 (mm)
